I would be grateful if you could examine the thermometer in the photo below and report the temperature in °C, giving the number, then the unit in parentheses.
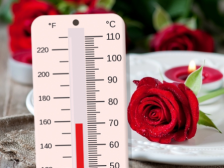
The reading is 70 (°C)
